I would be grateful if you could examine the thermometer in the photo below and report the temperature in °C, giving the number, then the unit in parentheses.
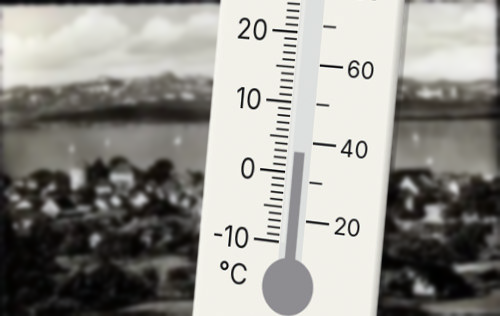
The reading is 3 (°C)
